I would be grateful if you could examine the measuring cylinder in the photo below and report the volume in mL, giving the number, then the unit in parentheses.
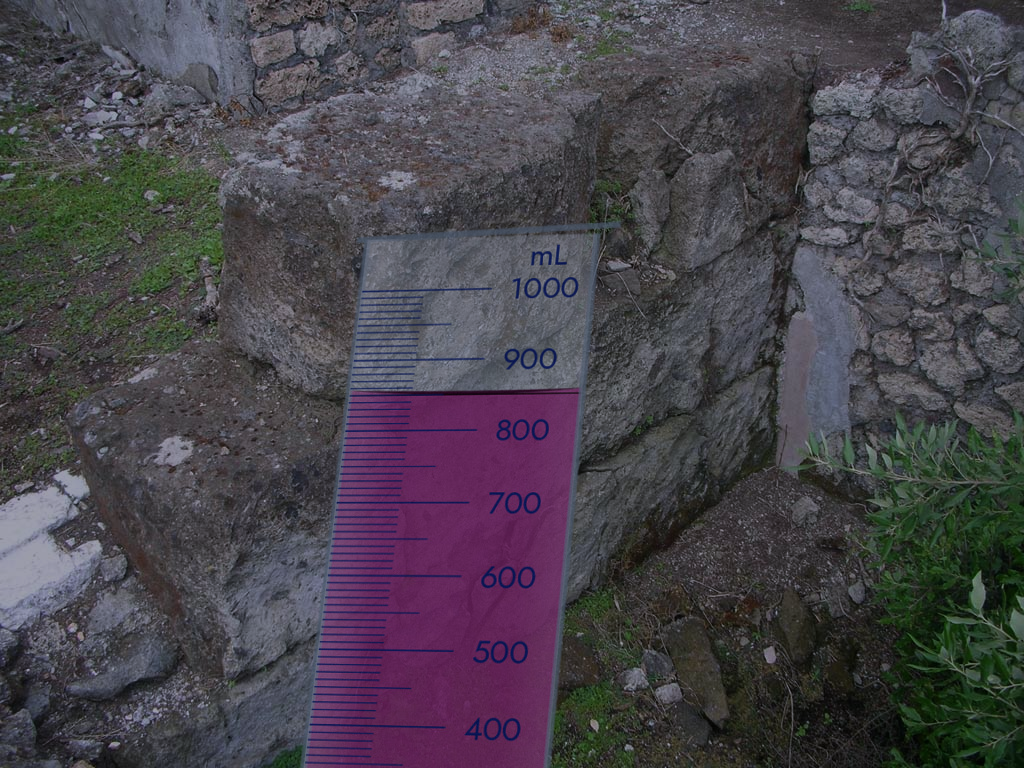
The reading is 850 (mL)
